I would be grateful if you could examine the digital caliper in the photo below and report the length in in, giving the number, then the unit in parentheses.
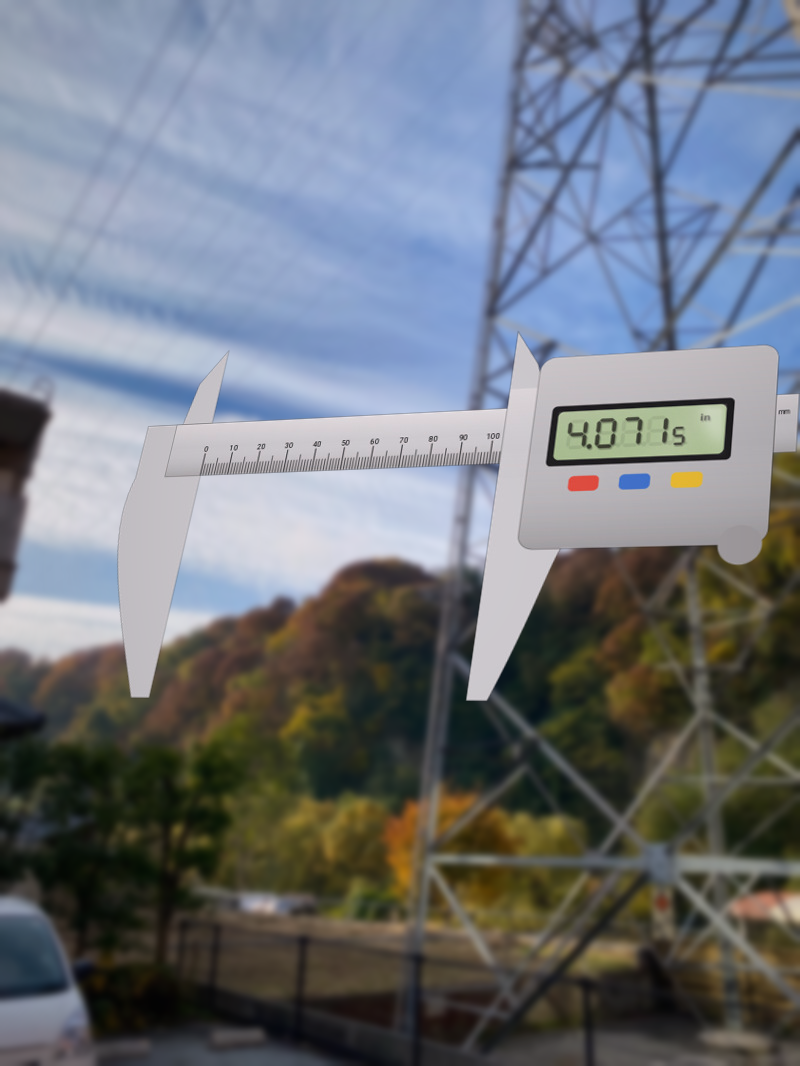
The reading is 4.0715 (in)
